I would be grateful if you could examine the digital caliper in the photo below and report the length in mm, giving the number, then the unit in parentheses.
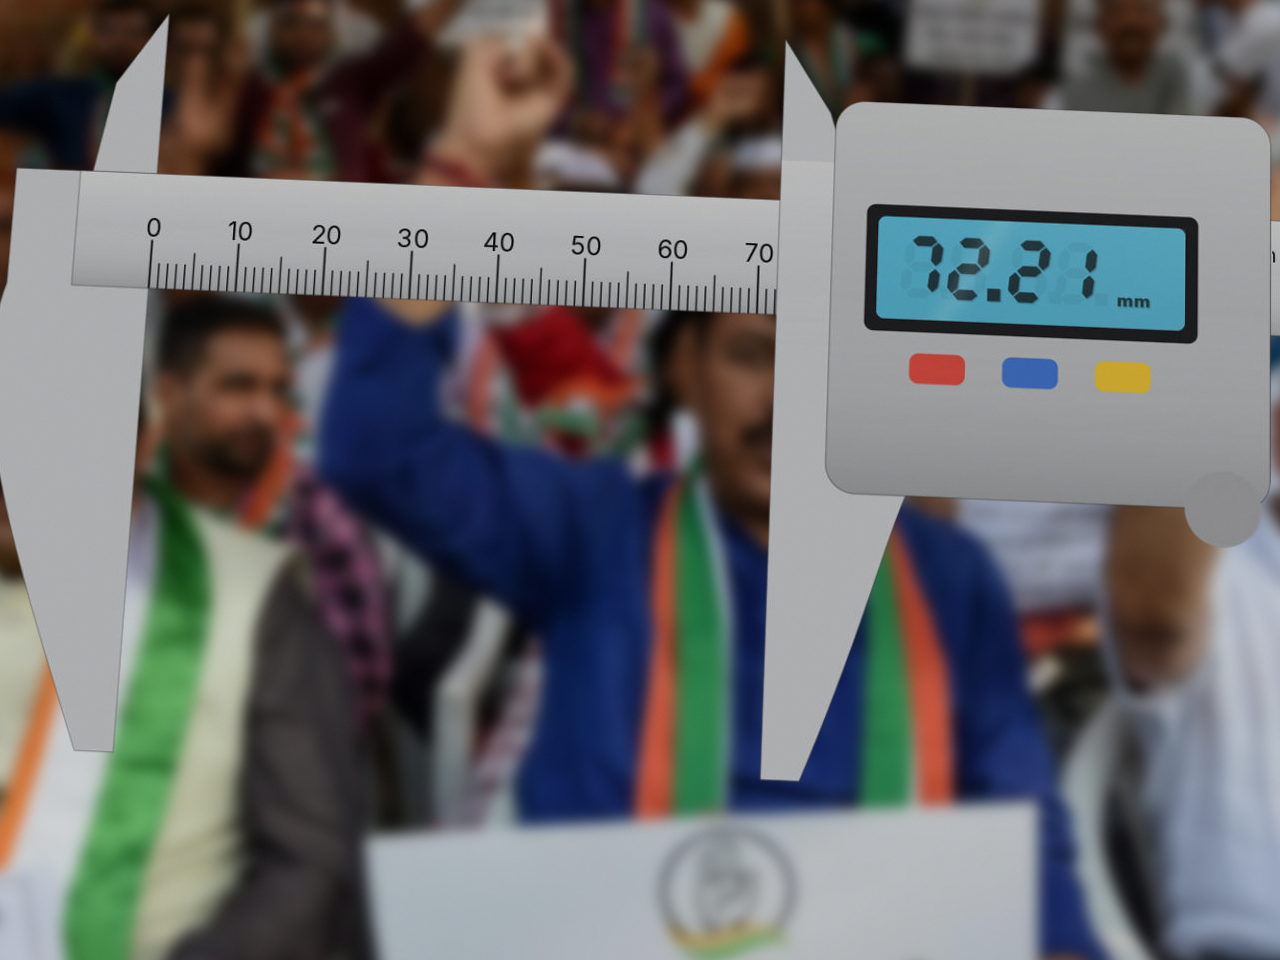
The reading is 72.21 (mm)
